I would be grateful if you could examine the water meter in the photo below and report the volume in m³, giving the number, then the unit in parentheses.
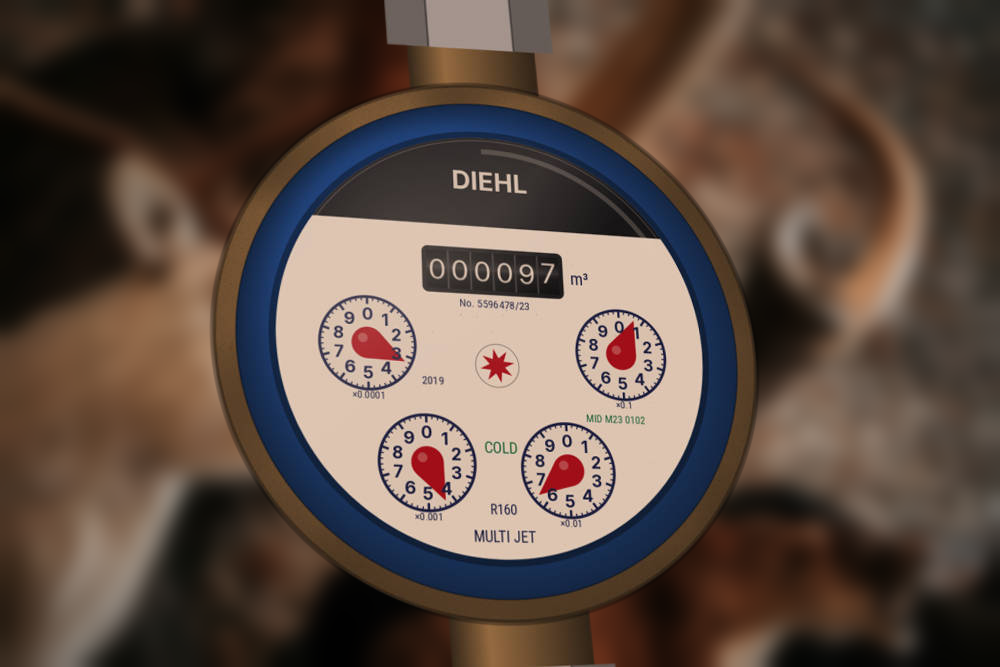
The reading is 97.0643 (m³)
